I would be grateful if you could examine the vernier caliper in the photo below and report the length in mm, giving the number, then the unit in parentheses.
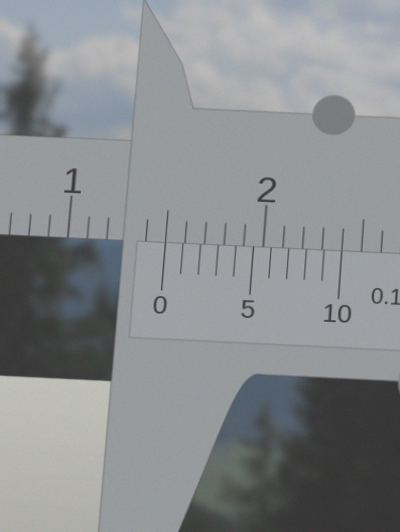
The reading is 15.0 (mm)
